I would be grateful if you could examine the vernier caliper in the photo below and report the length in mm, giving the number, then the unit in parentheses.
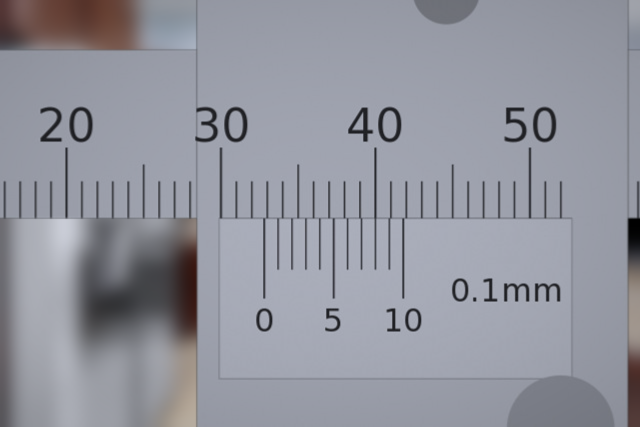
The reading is 32.8 (mm)
